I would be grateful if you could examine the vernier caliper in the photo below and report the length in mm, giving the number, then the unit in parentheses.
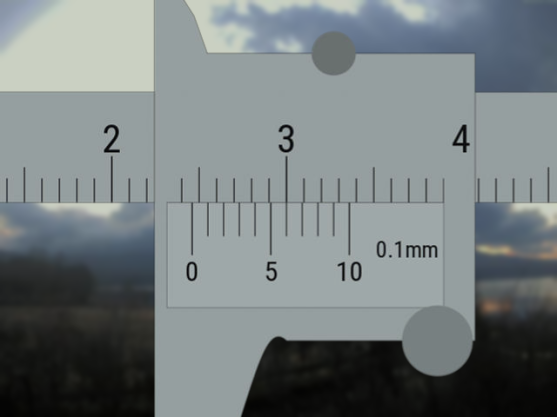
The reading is 24.6 (mm)
